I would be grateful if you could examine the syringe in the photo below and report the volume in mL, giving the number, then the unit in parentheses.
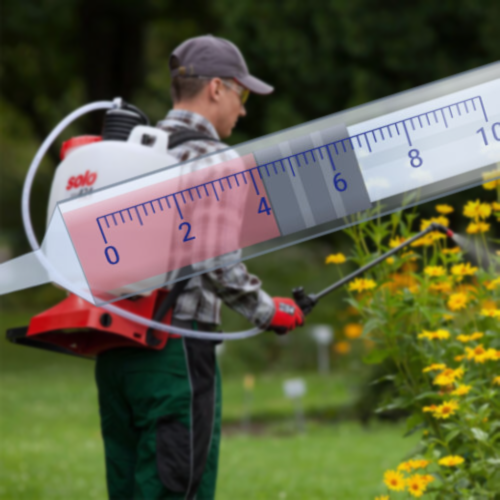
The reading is 4.2 (mL)
